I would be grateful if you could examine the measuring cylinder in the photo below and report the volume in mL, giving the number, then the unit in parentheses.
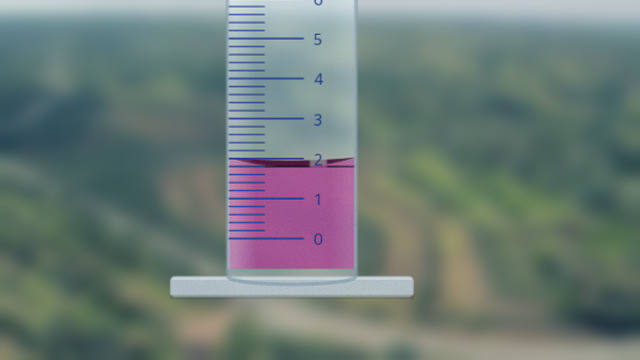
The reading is 1.8 (mL)
